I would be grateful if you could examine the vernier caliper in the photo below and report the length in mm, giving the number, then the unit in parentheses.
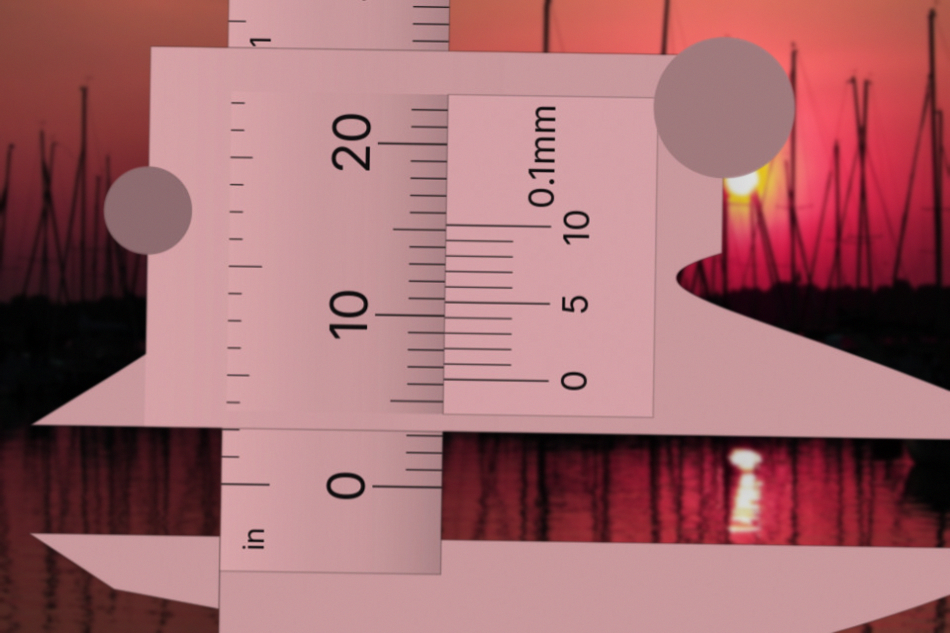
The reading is 6.3 (mm)
